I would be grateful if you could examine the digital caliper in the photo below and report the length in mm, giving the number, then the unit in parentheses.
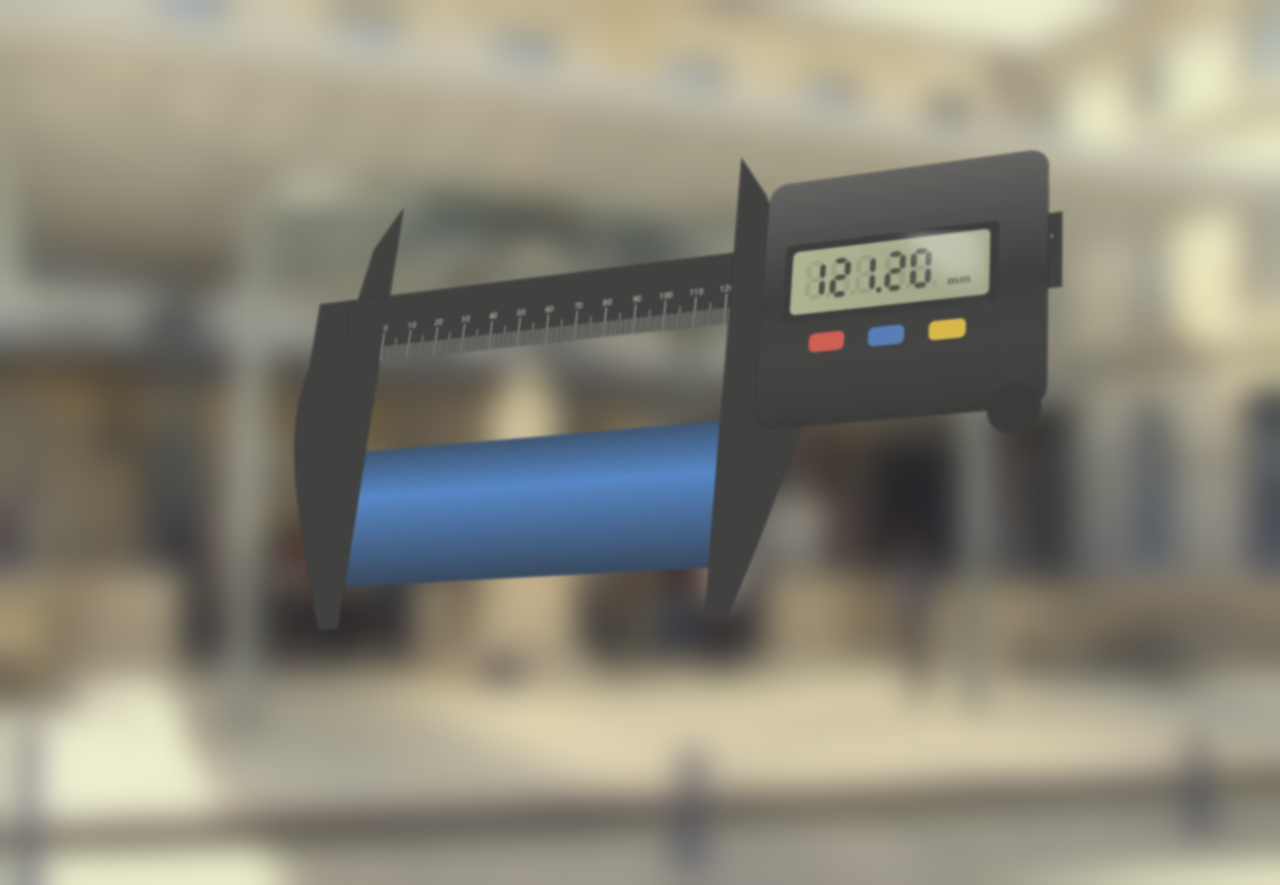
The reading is 121.20 (mm)
